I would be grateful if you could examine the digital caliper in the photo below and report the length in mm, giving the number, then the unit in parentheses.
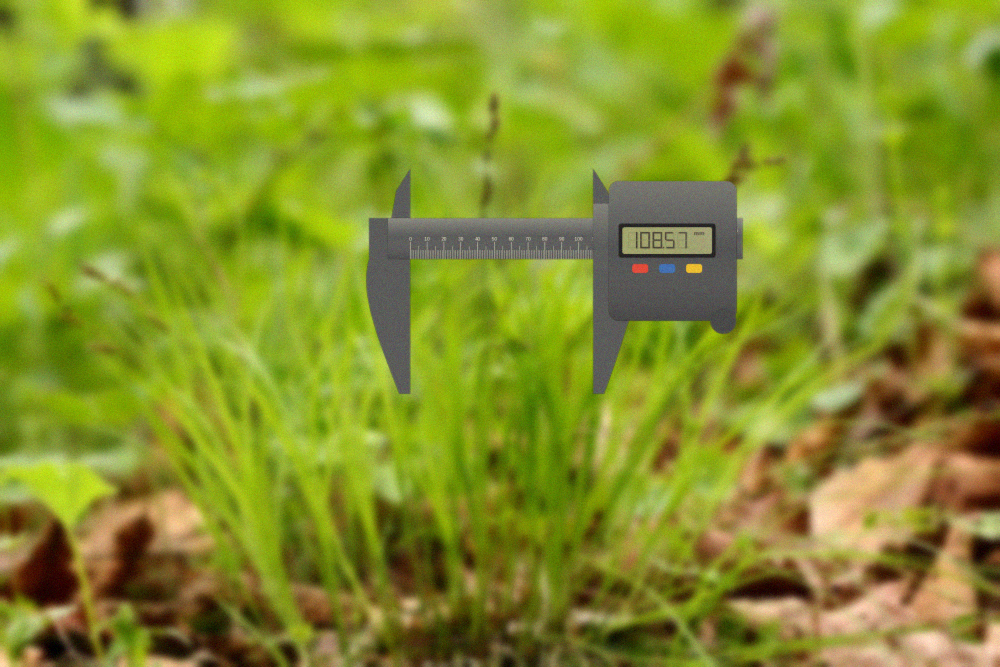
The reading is 108.57 (mm)
